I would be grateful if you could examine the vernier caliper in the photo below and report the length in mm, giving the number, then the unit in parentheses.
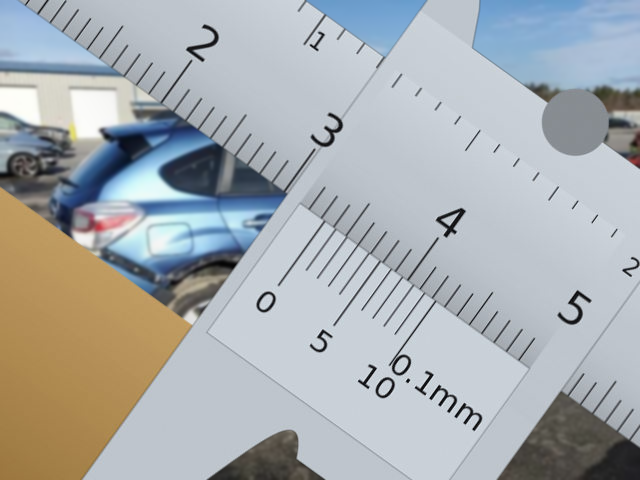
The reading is 33.3 (mm)
